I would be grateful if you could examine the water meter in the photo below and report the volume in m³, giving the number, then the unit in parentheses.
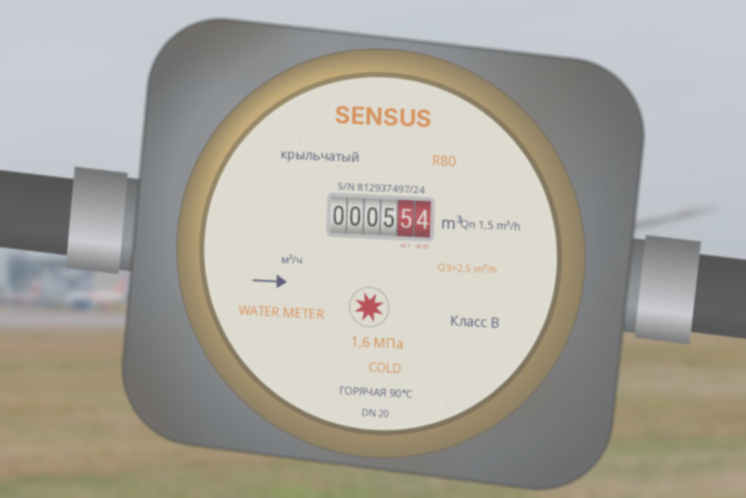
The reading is 5.54 (m³)
